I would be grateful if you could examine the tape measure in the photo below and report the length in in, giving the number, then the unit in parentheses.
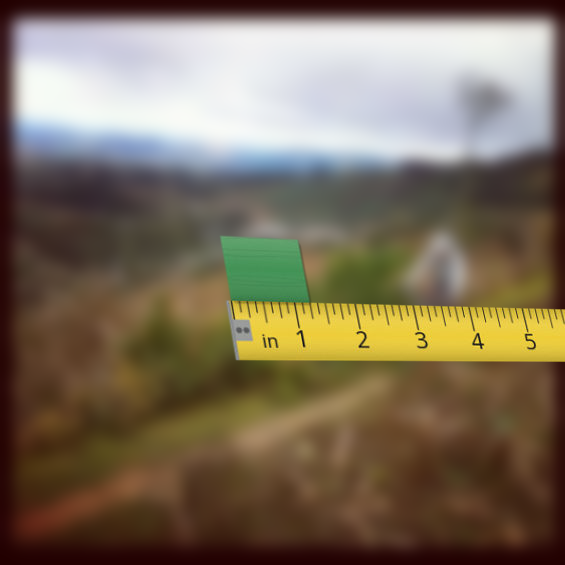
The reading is 1.25 (in)
